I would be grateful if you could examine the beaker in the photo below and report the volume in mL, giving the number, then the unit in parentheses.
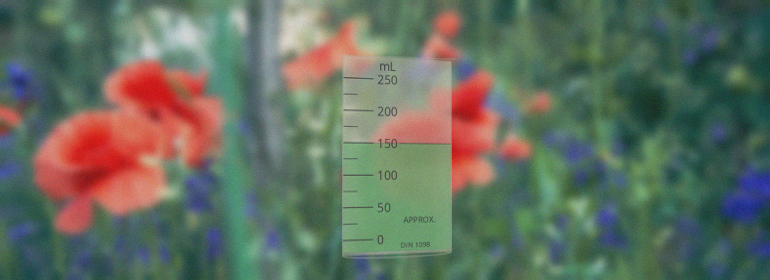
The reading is 150 (mL)
